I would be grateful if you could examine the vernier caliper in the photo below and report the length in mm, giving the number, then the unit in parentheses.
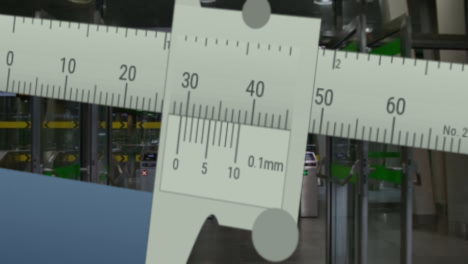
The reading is 29.2 (mm)
